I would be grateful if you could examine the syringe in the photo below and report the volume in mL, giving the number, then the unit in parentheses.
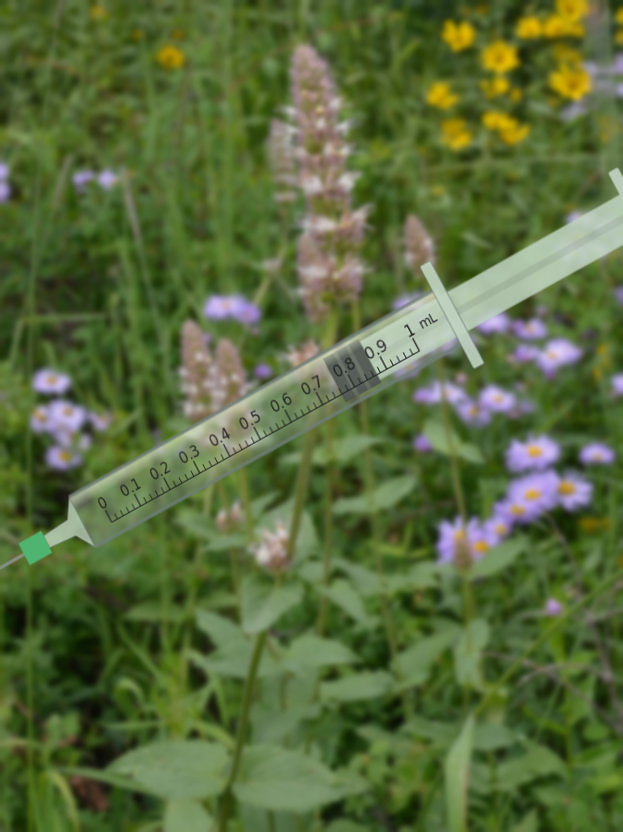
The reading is 0.76 (mL)
